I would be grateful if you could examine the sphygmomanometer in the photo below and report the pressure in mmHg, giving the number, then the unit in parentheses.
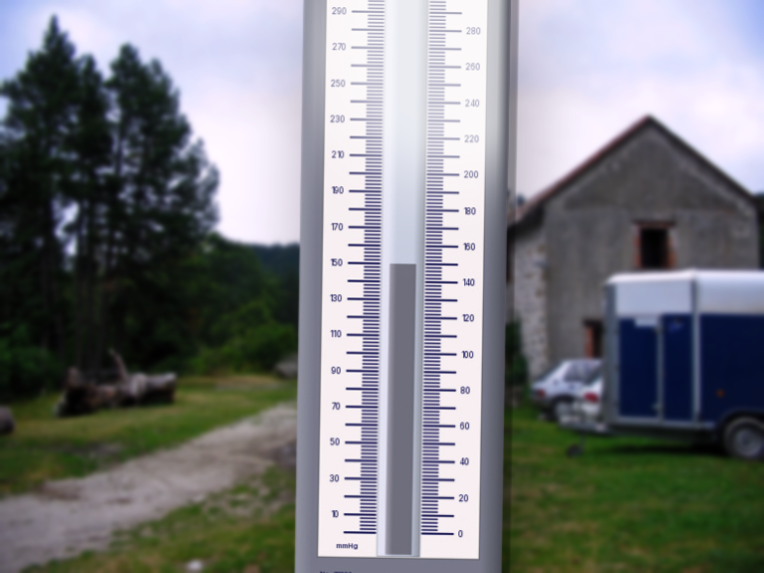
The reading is 150 (mmHg)
